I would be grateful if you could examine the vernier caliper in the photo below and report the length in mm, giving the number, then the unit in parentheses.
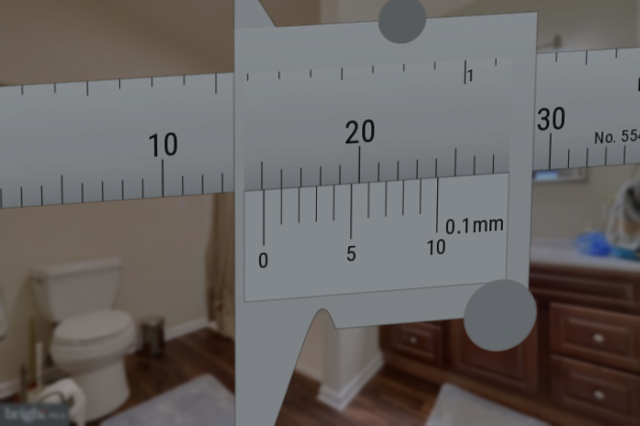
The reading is 15.1 (mm)
